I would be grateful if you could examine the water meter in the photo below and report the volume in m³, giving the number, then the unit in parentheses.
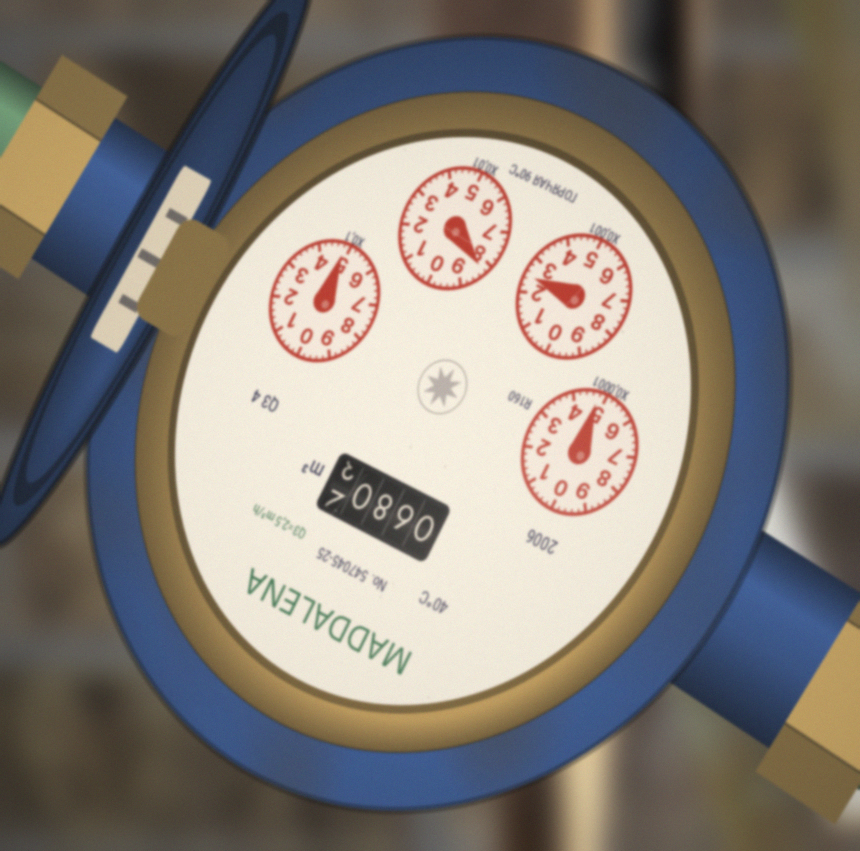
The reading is 6802.4824 (m³)
